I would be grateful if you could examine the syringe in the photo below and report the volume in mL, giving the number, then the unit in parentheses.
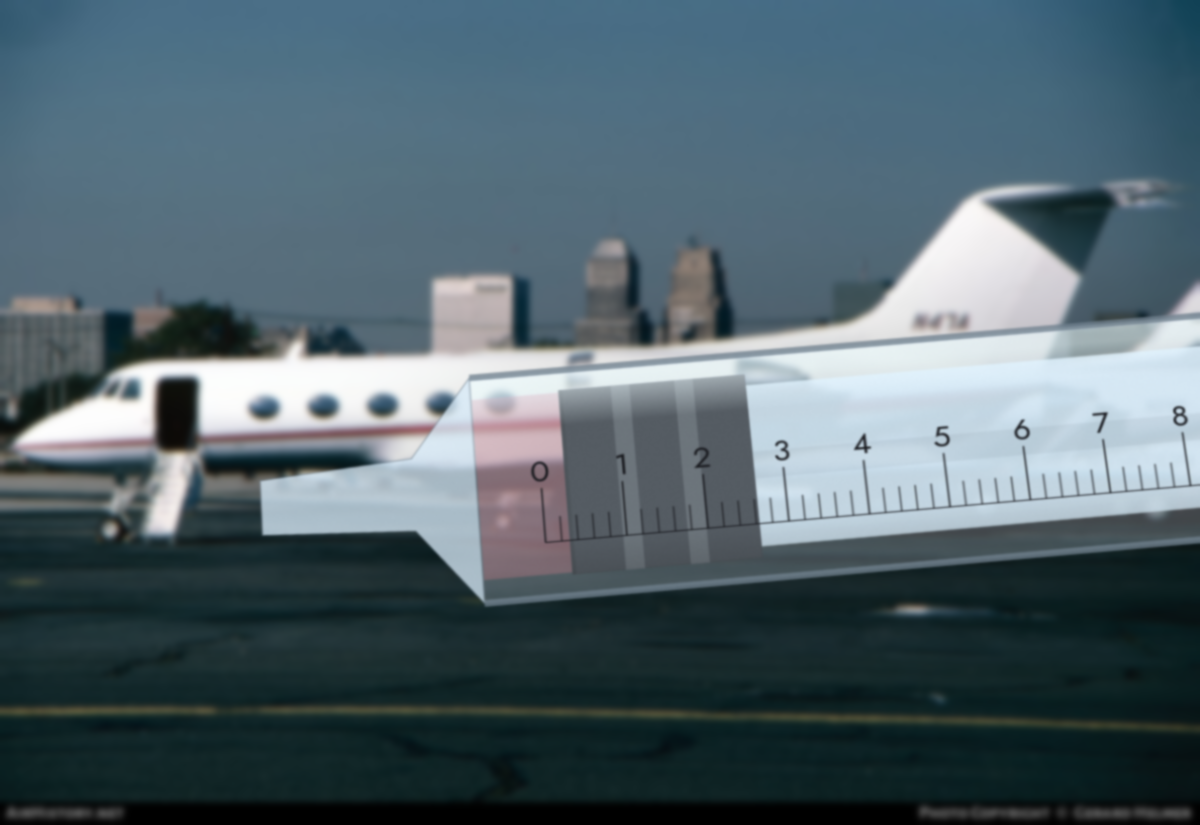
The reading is 0.3 (mL)
